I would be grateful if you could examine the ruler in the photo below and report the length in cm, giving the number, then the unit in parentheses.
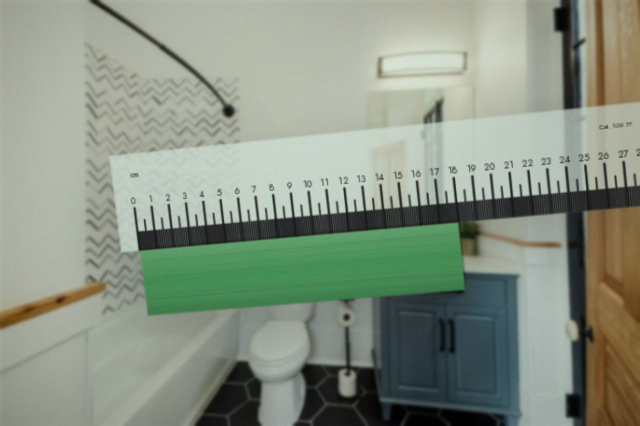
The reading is 18 (cm)
